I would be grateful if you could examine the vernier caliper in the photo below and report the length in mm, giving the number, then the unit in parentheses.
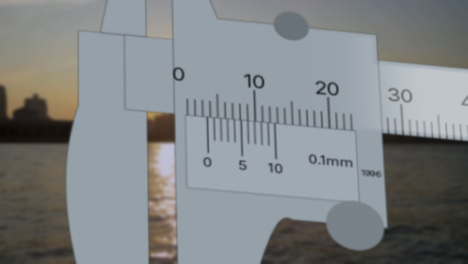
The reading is 3.6 (mm)
